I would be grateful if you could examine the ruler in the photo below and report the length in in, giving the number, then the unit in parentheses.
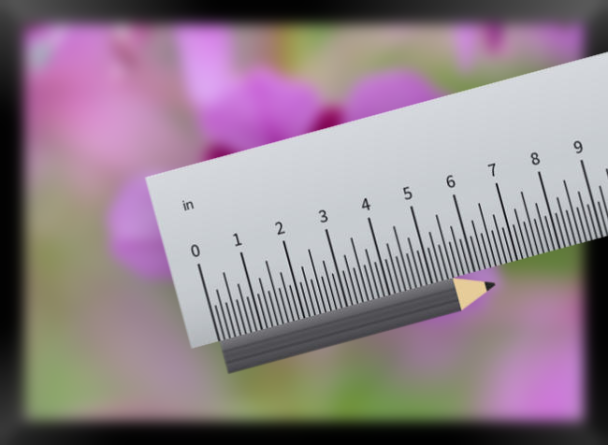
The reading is 6.375 (in)
